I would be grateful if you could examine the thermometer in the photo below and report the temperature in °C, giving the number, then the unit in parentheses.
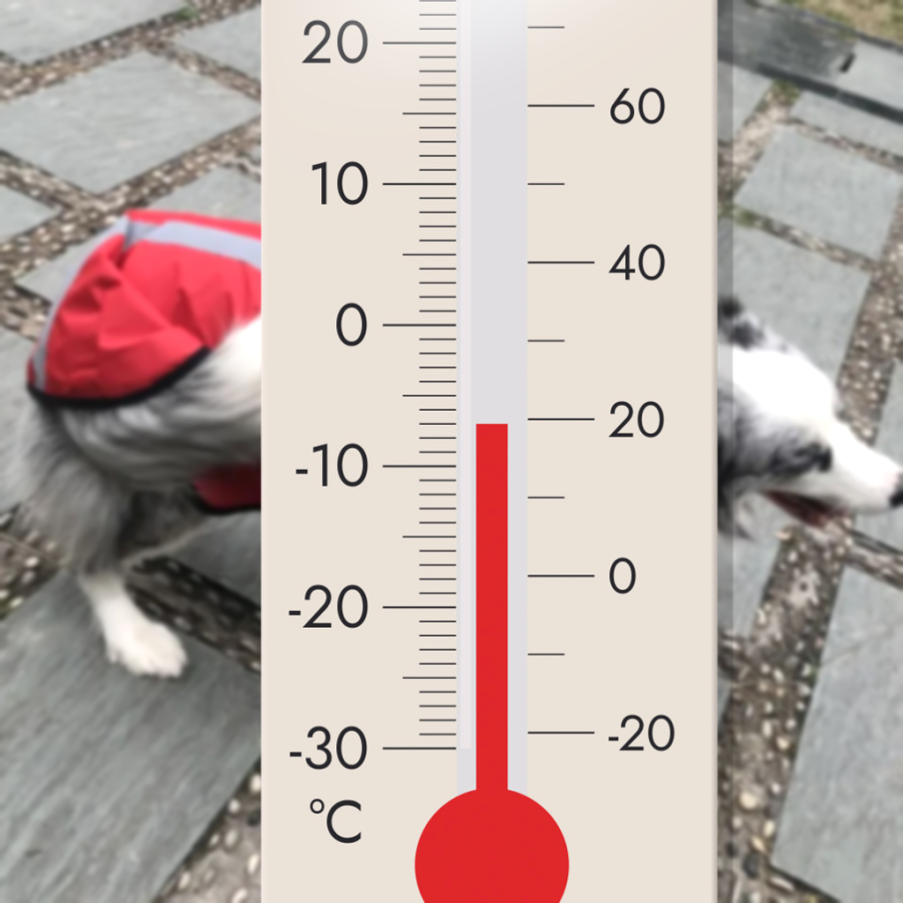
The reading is -7 (°C)
